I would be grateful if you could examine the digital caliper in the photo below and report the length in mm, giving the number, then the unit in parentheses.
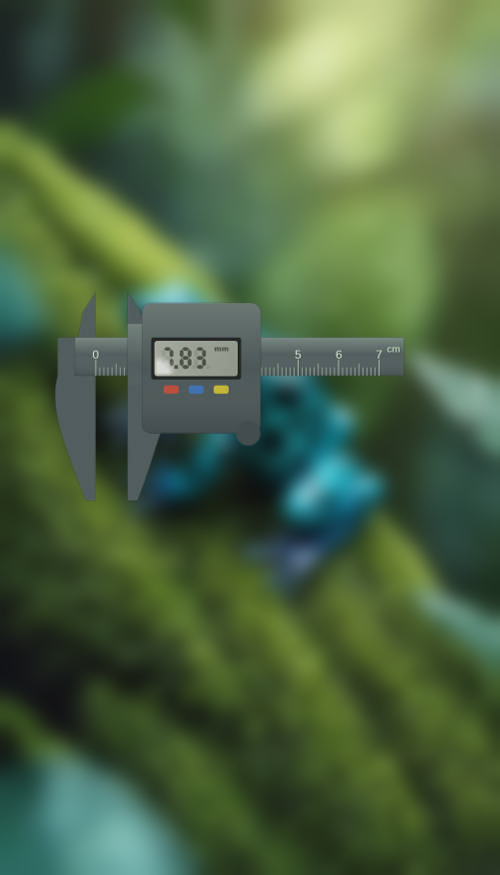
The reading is 7.83 (mm)
